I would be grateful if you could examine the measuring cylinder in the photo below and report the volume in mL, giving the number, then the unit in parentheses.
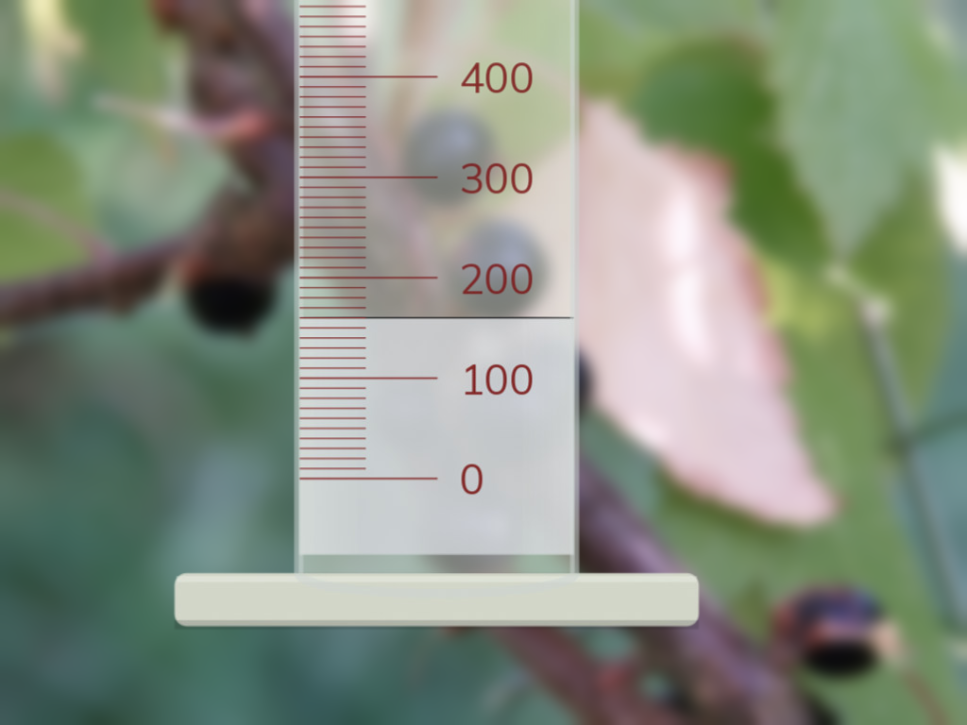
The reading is 160 (mL)
